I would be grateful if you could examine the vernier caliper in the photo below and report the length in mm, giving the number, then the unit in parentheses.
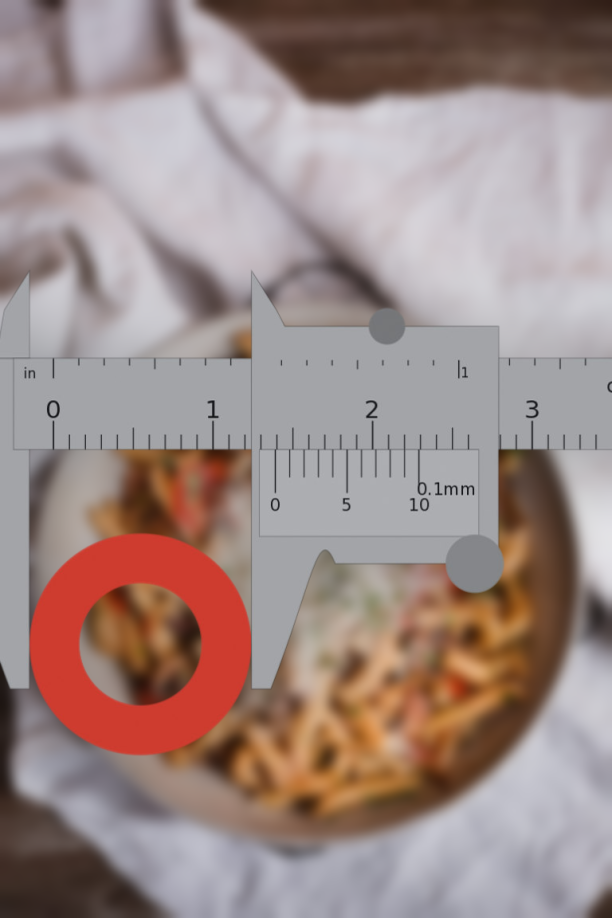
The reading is 13.9 (mm)
